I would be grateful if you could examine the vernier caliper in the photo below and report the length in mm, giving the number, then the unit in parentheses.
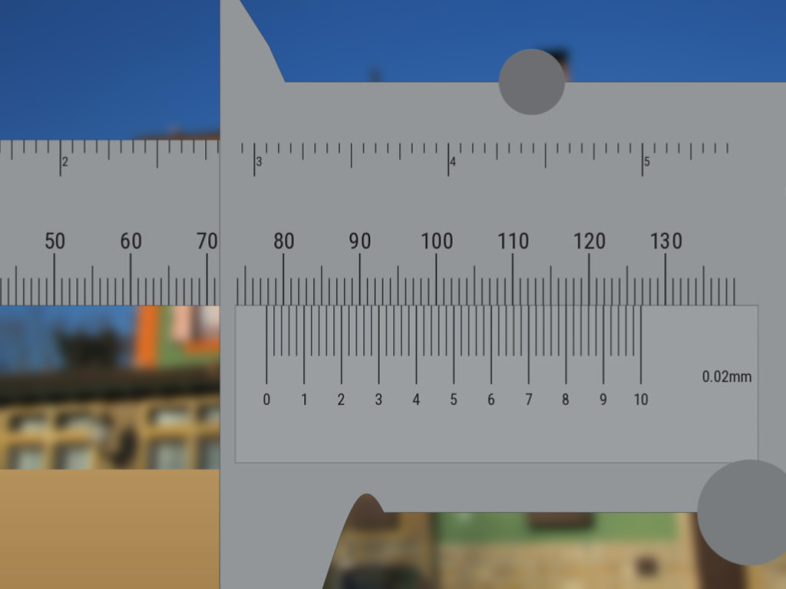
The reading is 77.8 (mm)
